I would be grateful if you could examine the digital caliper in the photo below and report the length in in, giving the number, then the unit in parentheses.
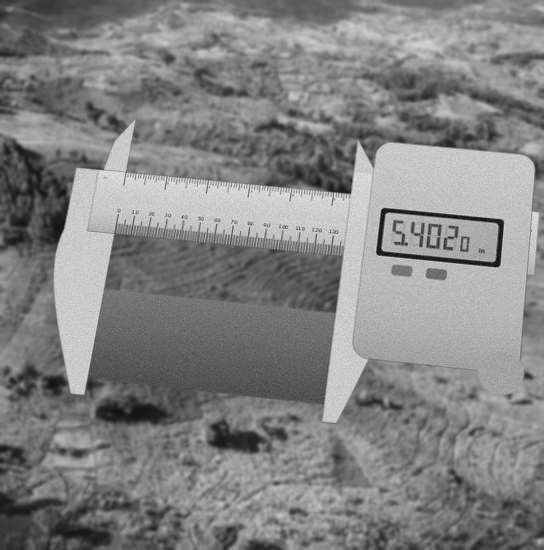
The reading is 5.4020 (in)
